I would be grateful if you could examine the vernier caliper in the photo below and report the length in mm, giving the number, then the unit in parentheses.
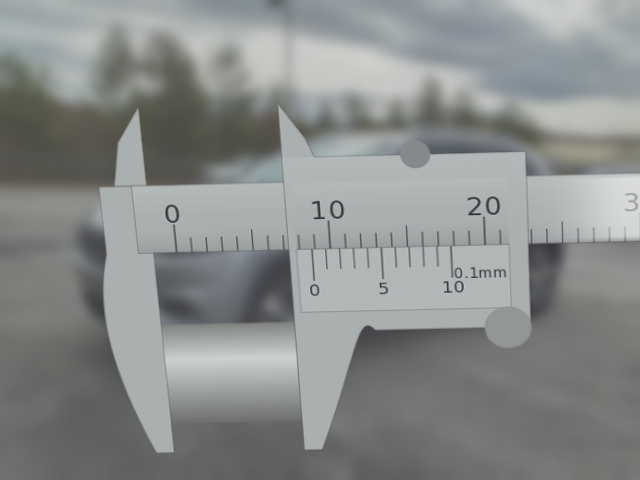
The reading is 8.8 (mm)
